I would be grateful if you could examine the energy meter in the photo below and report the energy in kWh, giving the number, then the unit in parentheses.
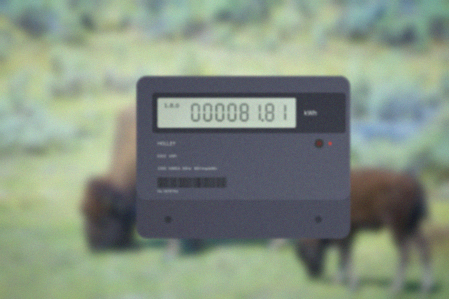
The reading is 81.81 (kWh)
